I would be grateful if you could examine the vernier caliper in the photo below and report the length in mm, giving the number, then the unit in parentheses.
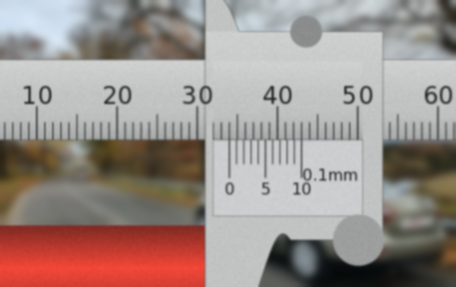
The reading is 34.0 (mm)
